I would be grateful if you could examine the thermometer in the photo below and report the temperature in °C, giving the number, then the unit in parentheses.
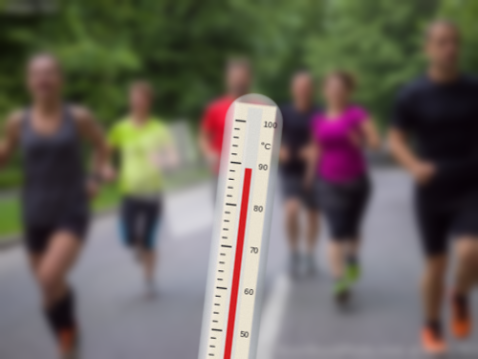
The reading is 89 (°C)
